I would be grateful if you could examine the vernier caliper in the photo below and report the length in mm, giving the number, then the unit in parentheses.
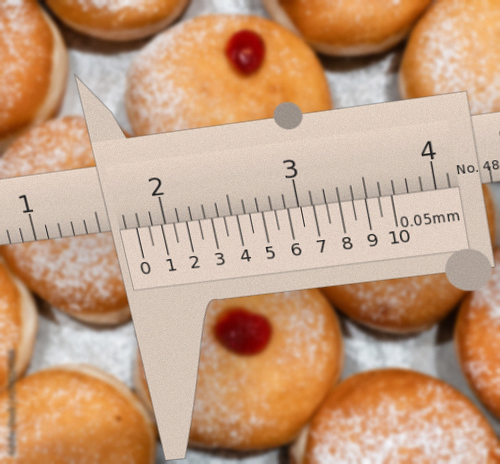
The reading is 17.8 (mm)
